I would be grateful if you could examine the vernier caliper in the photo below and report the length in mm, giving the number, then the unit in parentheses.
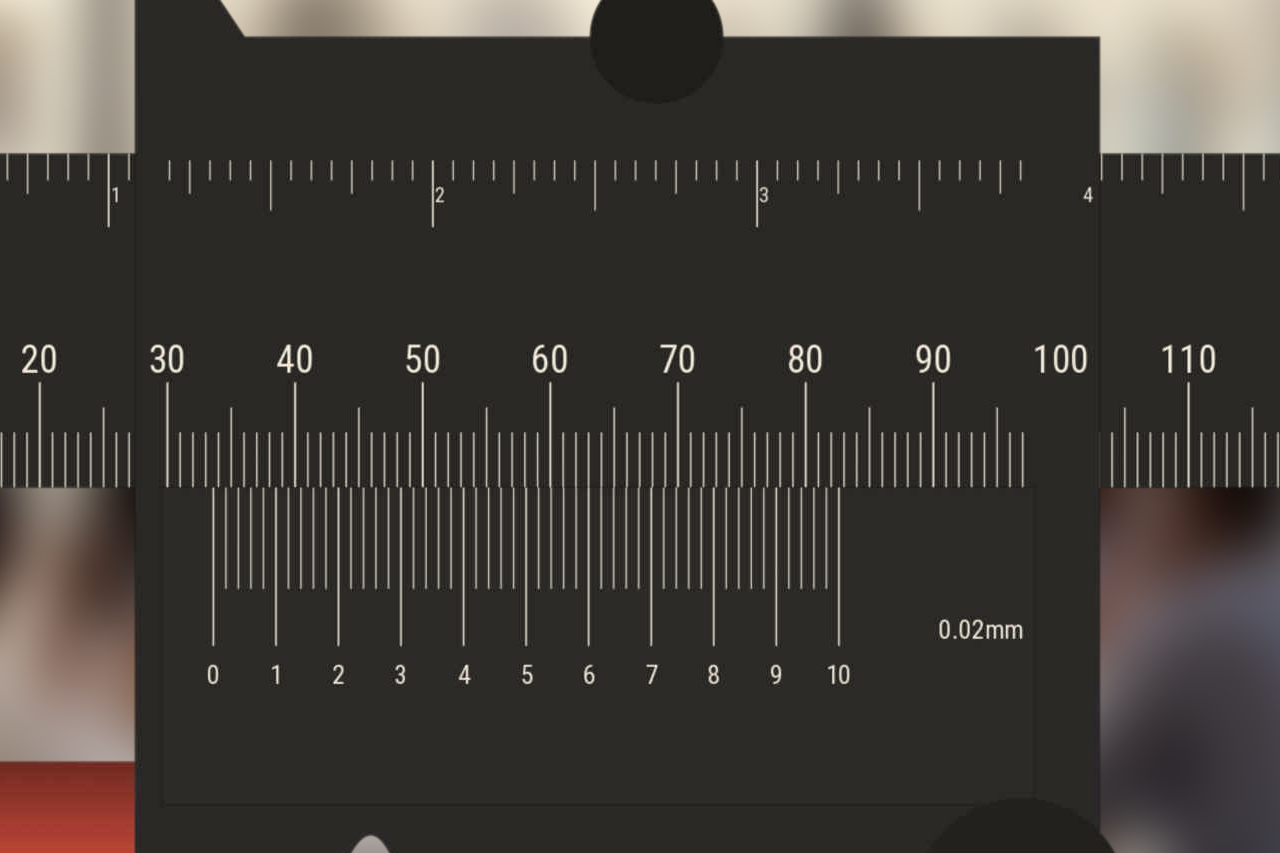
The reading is 33.6 (mm)
